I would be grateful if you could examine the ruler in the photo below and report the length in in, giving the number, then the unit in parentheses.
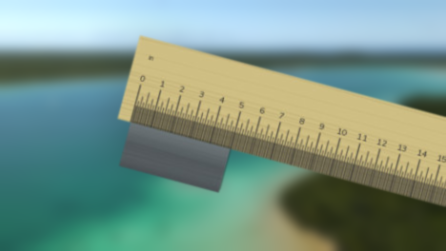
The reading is 5 (in)
